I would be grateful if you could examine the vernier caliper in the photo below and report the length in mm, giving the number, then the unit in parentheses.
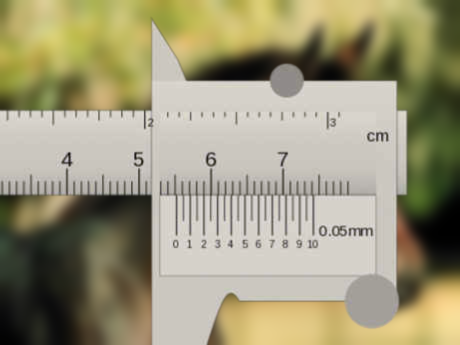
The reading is 55.2 (mm)
